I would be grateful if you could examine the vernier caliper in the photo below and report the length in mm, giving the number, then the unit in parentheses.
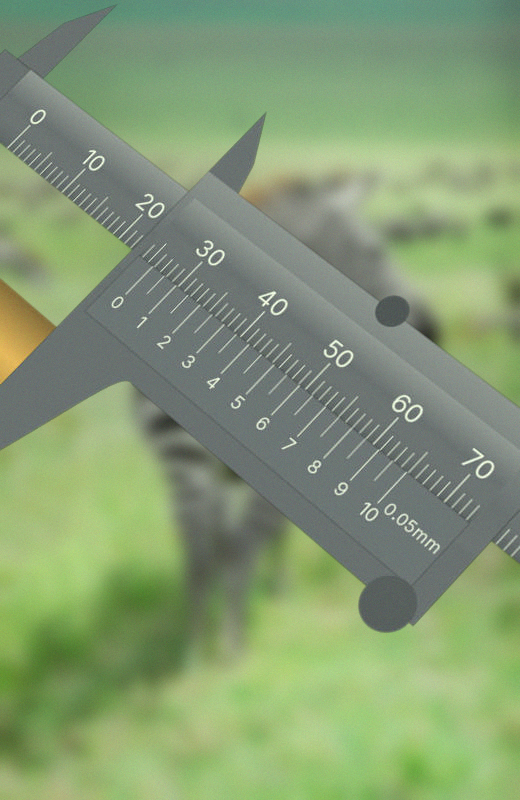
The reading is 25.8 (mm)
